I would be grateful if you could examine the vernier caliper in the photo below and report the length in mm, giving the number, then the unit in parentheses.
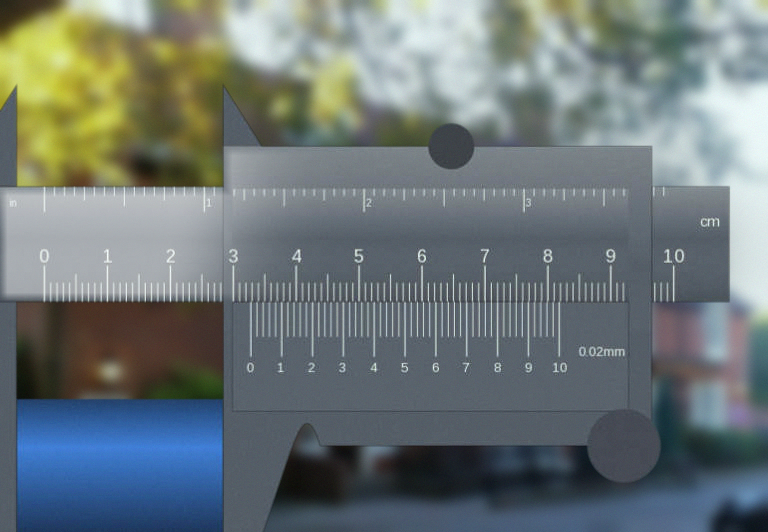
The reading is 32.8 (mm)
